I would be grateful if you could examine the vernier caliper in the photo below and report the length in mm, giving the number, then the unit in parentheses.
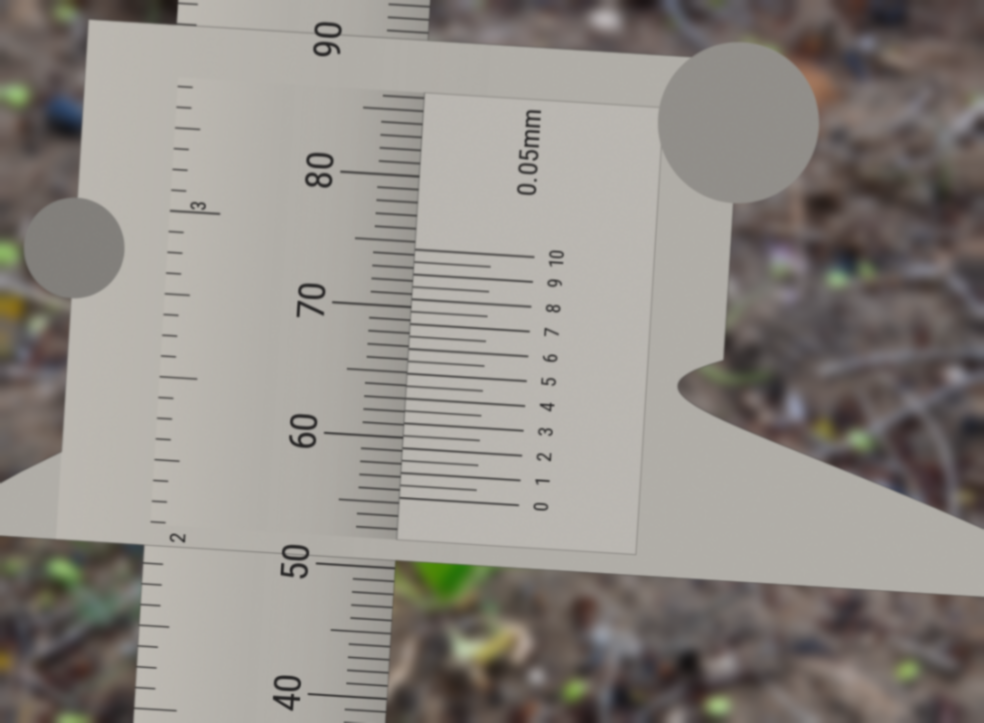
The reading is 55.4 (mm)
